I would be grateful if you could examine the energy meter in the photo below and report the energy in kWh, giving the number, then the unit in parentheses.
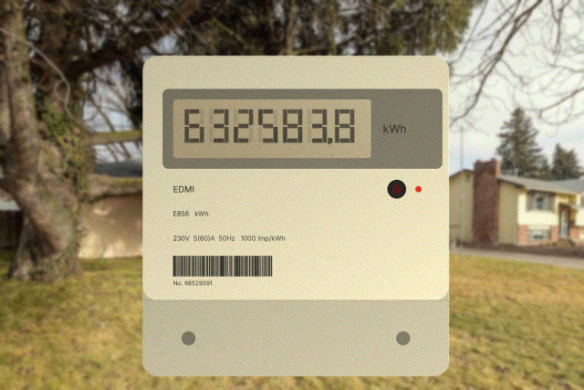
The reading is 632583.8 (kWh)
